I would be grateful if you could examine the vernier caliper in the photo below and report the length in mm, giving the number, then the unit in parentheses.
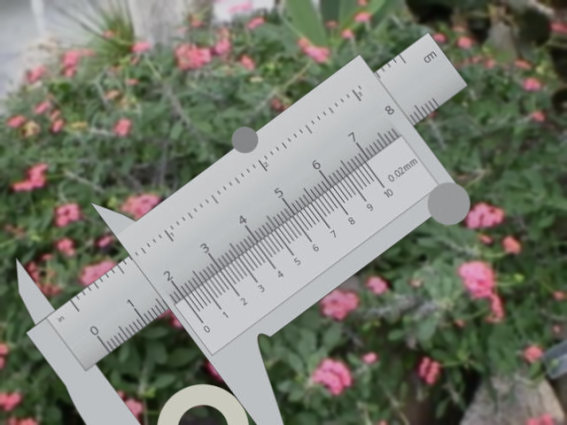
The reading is 20.0 (mm)
